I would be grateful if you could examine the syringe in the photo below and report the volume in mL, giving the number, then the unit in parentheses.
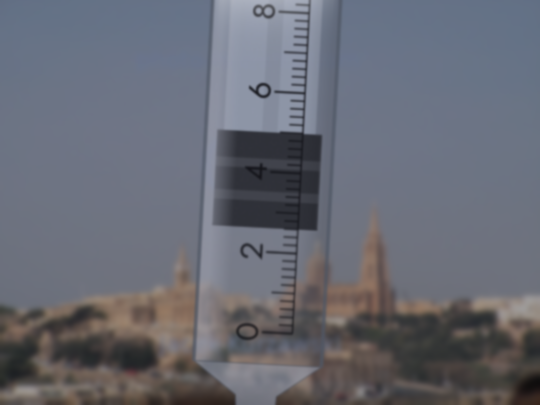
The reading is 2.6 (mL)
